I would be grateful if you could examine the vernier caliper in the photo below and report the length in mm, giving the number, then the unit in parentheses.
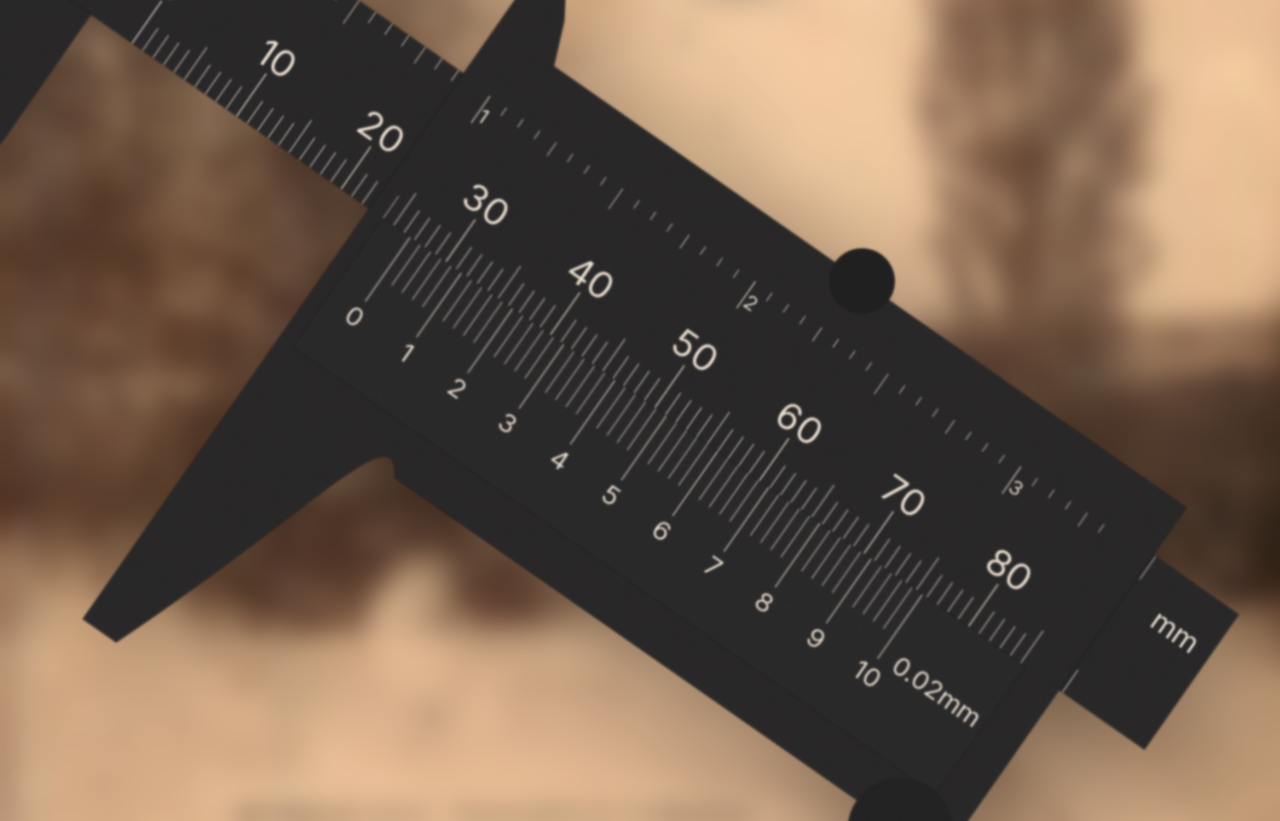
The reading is 26.6 (mm)
